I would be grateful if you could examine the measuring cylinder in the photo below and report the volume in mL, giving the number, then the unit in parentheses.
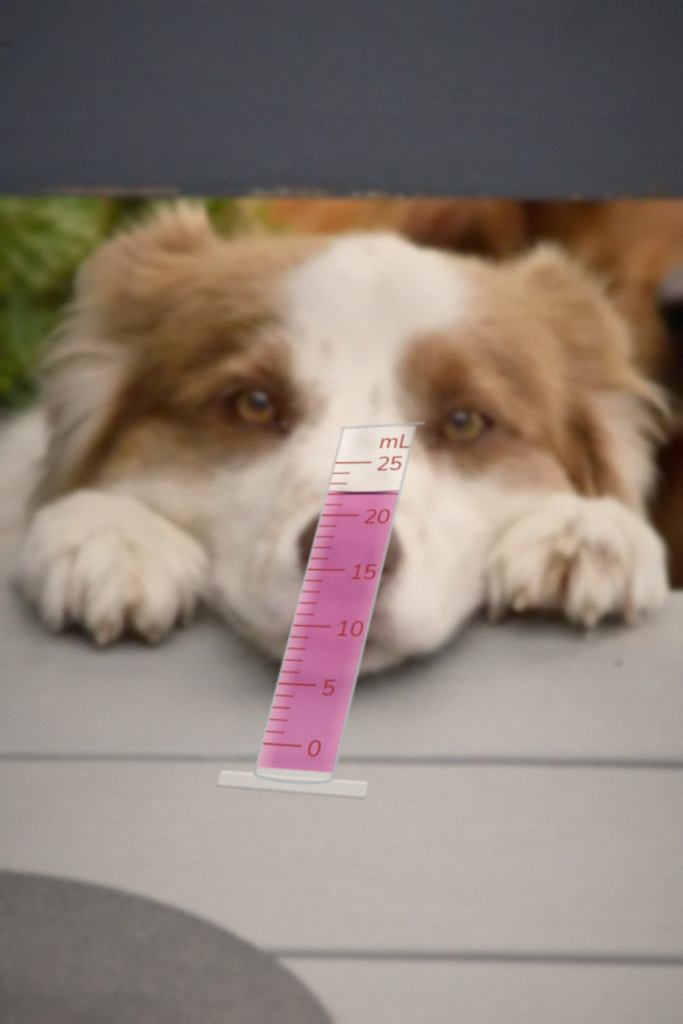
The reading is 22 (mL)
